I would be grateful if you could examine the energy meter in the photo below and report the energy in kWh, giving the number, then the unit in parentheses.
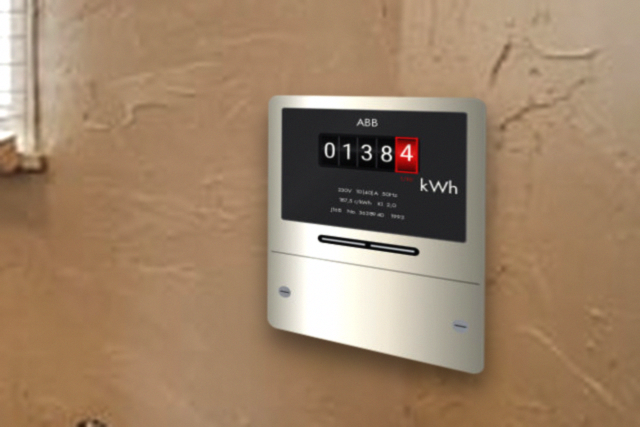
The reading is 138.4 (kWh)
